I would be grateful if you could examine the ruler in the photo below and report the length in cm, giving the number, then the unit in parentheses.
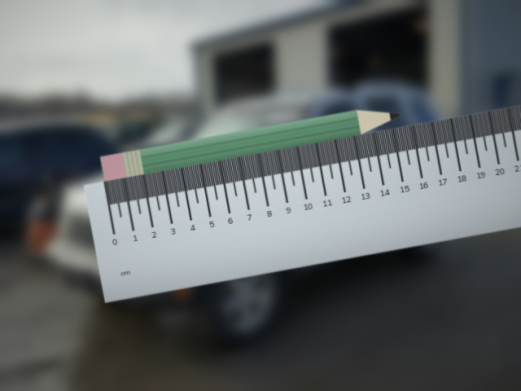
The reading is 15.5 (cm)
